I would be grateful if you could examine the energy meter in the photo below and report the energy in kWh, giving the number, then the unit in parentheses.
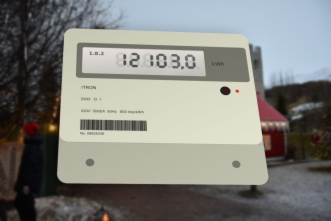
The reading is 12103.0 (kWh)
